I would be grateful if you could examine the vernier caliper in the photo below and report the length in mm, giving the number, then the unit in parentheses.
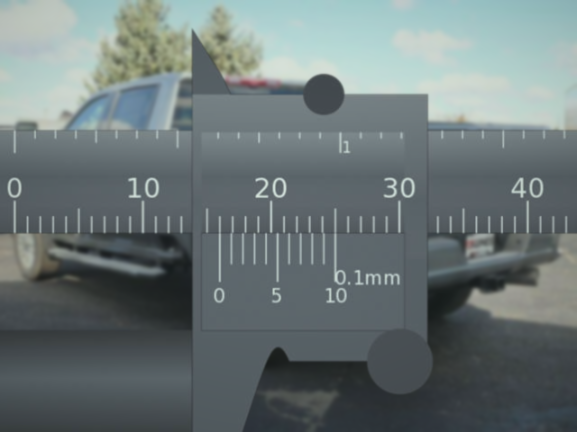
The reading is 16.0 (mm)
